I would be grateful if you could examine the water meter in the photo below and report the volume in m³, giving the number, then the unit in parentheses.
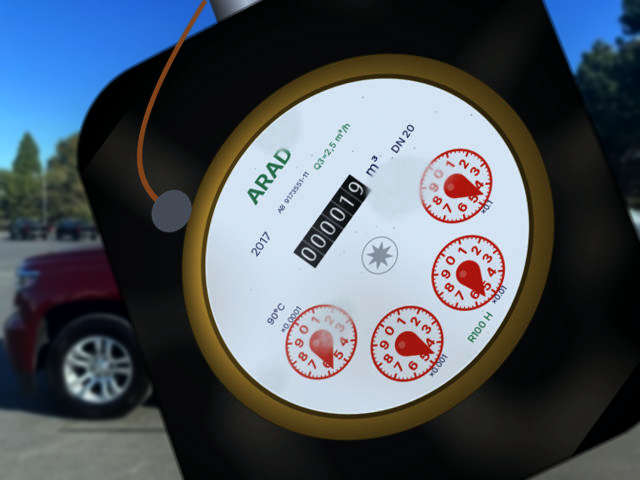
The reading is 19.4545 (m³)
